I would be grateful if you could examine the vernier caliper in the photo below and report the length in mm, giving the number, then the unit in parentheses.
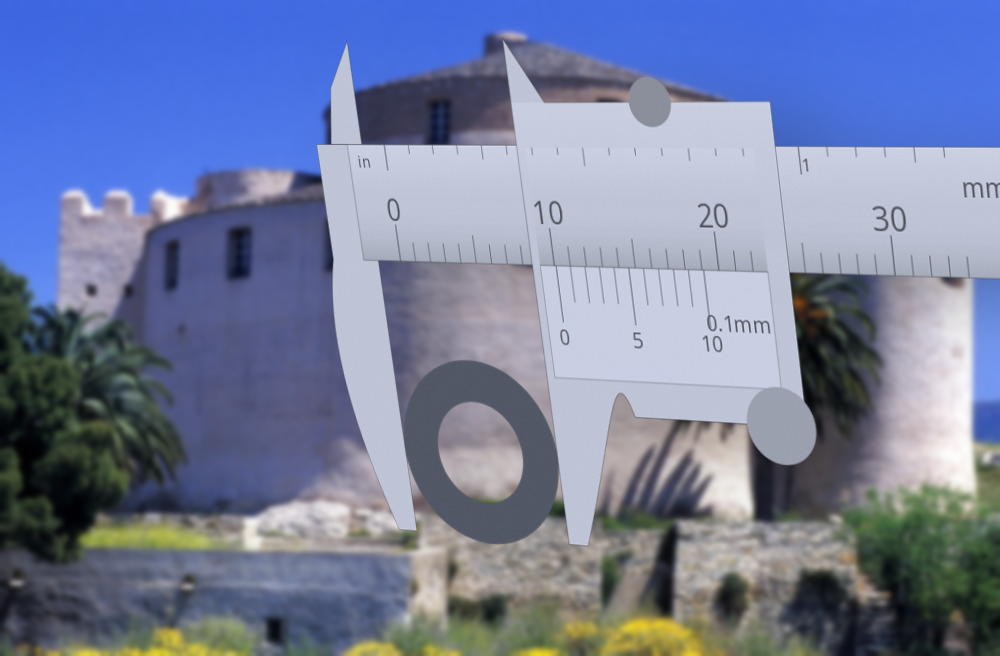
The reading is 10.1 (mm)
